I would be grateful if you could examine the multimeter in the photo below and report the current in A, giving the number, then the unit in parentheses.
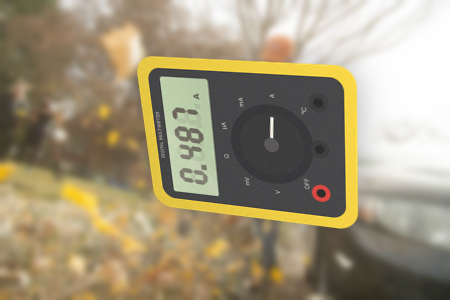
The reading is 0.487 (A)
